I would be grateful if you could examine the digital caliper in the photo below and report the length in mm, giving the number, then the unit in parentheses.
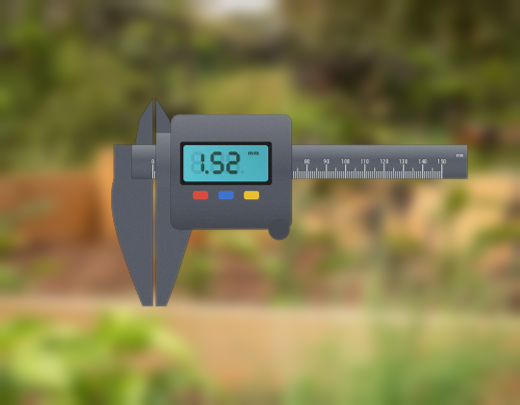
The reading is 1.52 (mm)
